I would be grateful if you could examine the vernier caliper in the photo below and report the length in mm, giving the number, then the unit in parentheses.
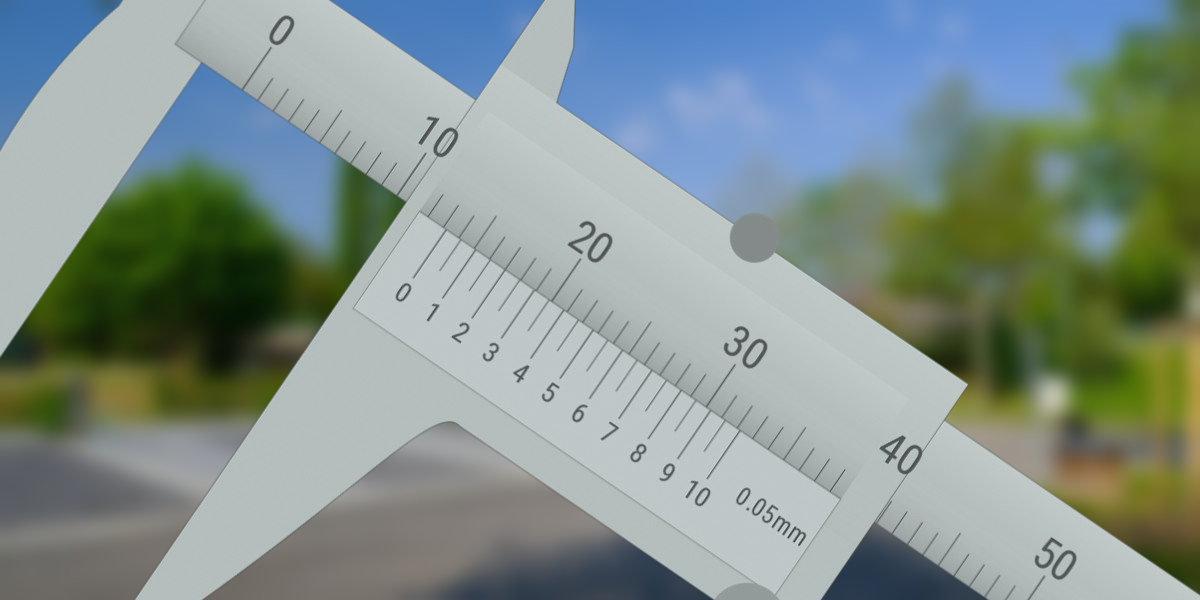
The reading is 13.2 (mm)
